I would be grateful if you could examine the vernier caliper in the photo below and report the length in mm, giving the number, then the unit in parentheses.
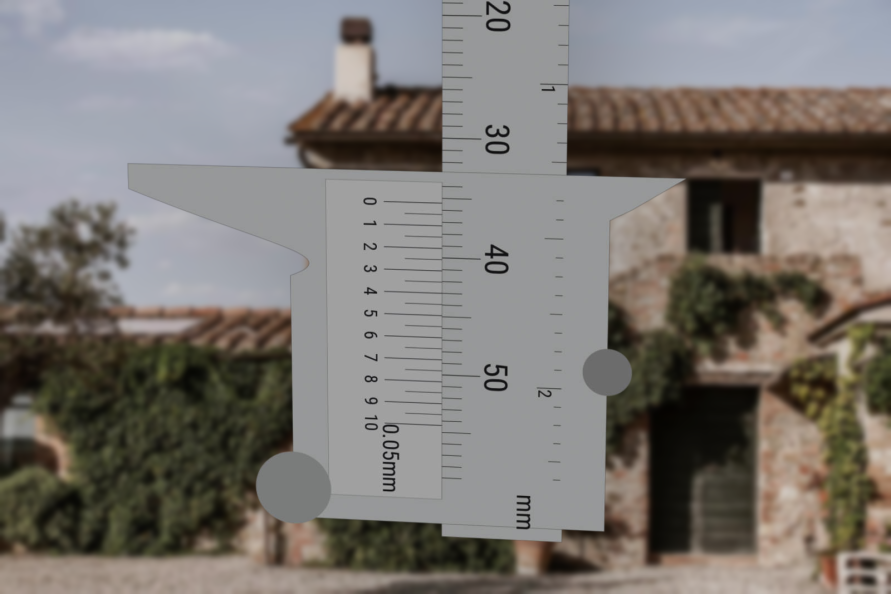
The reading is 35.4 (mm)
